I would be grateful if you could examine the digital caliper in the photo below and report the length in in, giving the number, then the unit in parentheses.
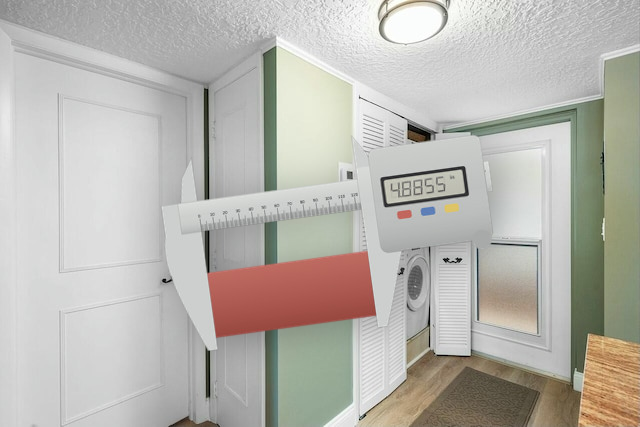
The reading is 4.8855 (in)
